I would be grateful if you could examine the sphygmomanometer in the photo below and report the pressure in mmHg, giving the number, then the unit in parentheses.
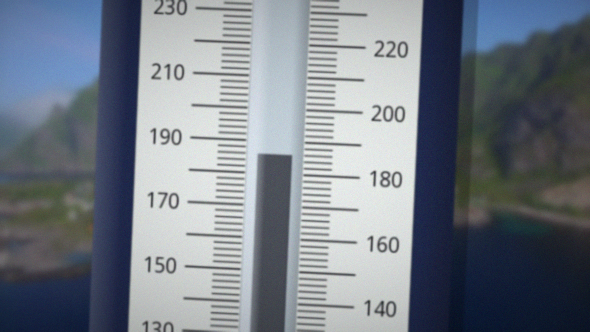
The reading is 186 (mmHg)
